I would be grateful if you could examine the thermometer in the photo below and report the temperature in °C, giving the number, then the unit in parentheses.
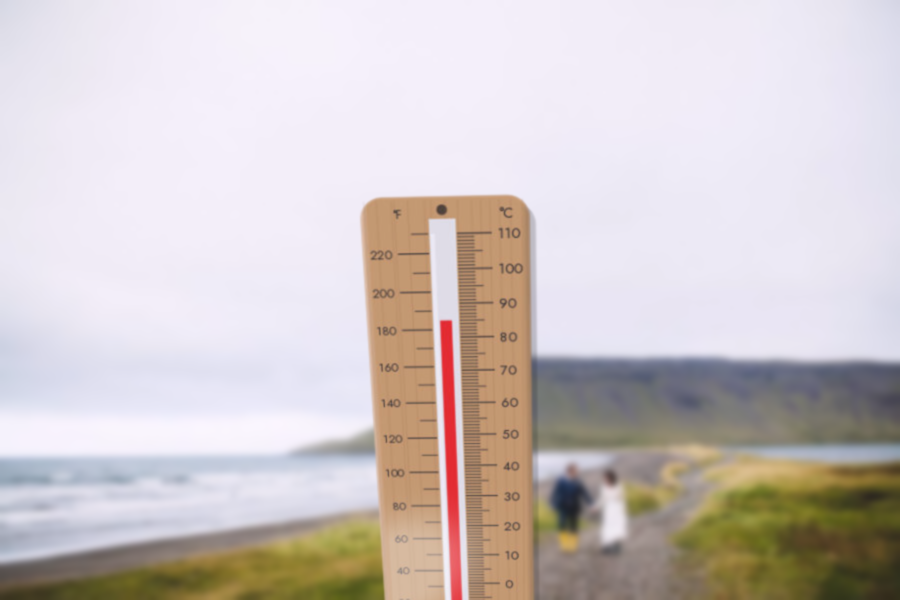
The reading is 85 (°C)
